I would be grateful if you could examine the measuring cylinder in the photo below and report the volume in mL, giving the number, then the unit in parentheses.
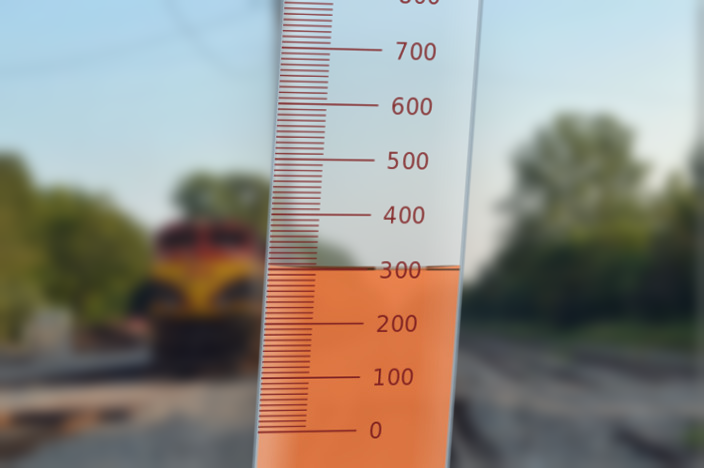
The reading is 300 (mL)
